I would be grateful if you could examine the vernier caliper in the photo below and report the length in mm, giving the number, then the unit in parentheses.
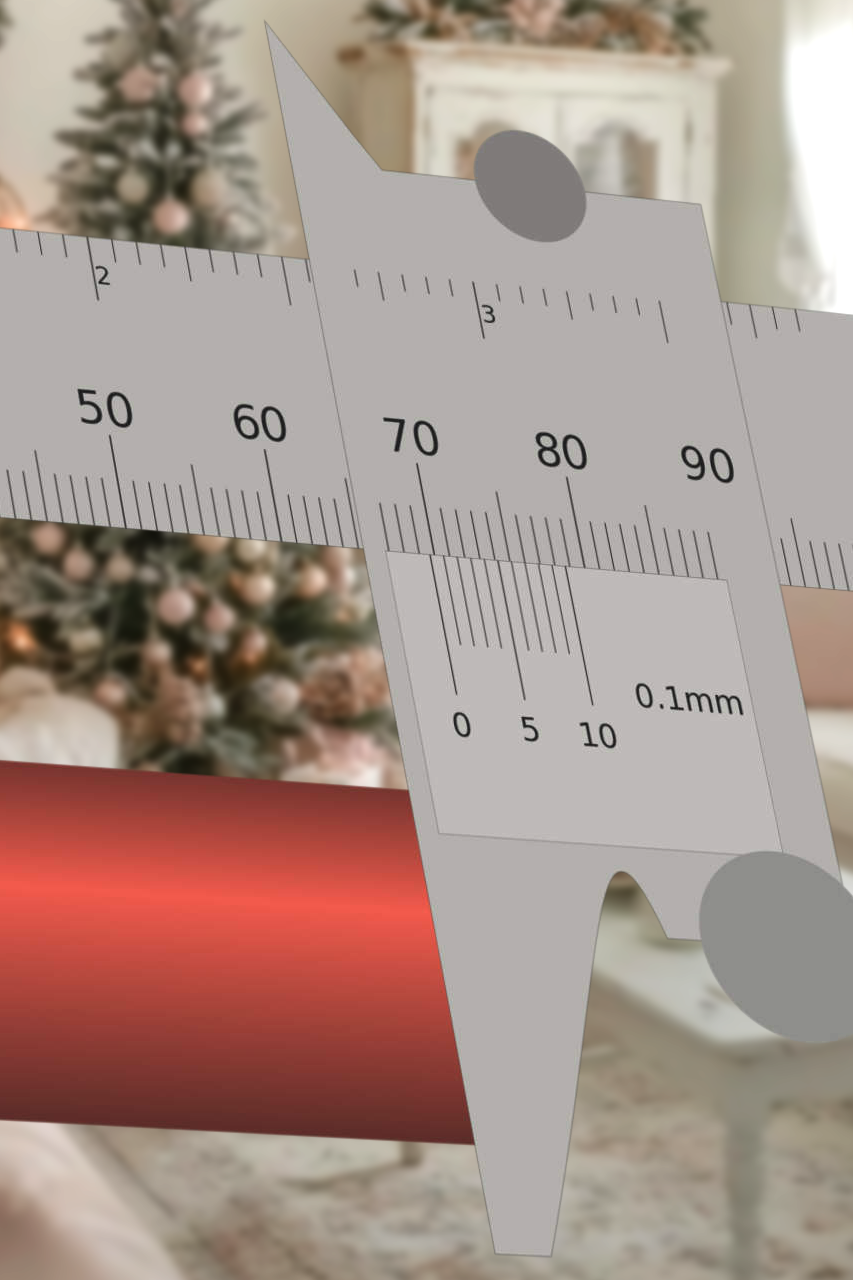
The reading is 69.7 (mm)
